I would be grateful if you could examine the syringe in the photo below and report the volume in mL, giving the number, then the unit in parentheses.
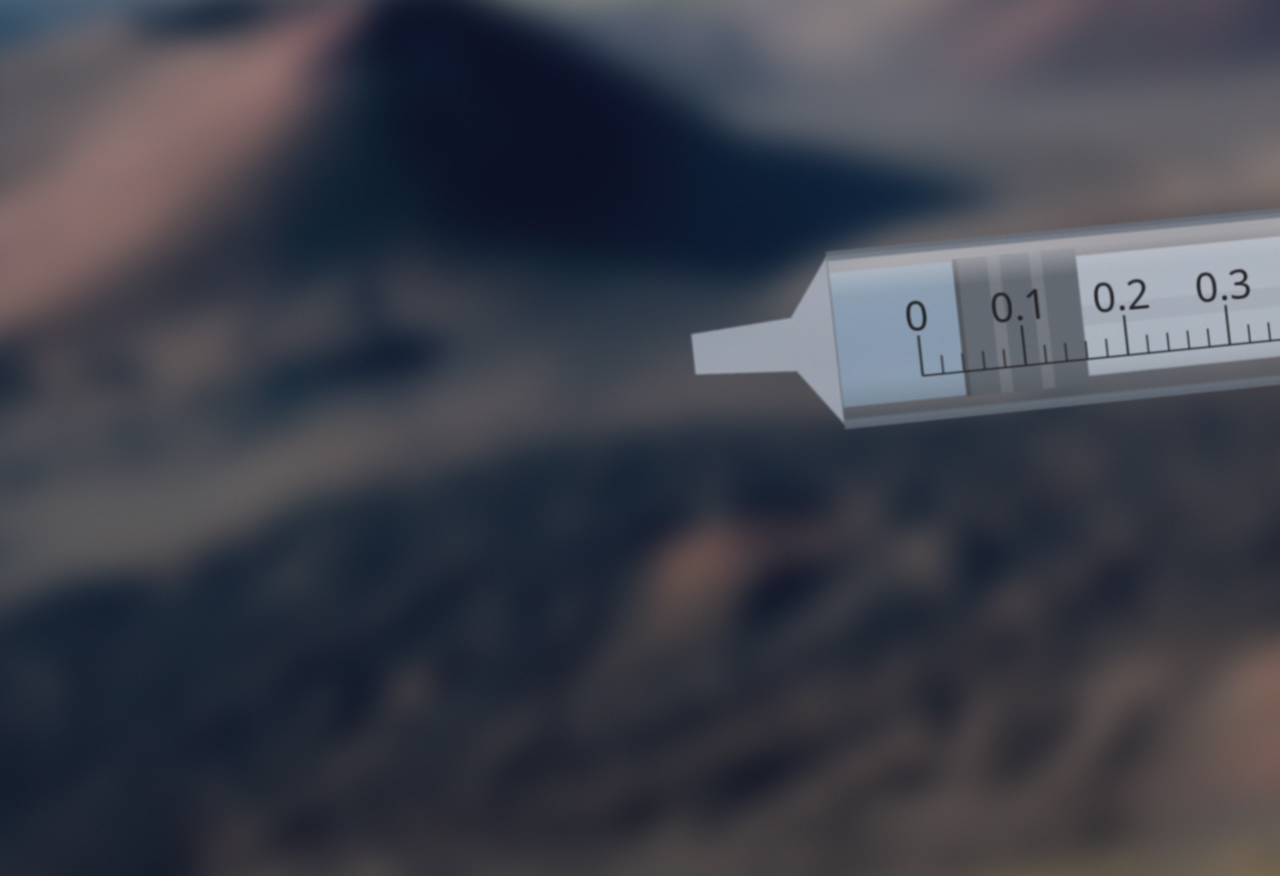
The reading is 0.04 (mL)
